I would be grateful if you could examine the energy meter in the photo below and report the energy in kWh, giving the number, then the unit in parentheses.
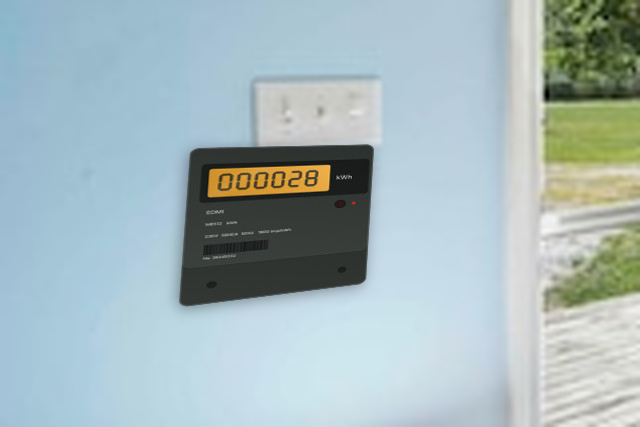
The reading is 28 (kWh)
